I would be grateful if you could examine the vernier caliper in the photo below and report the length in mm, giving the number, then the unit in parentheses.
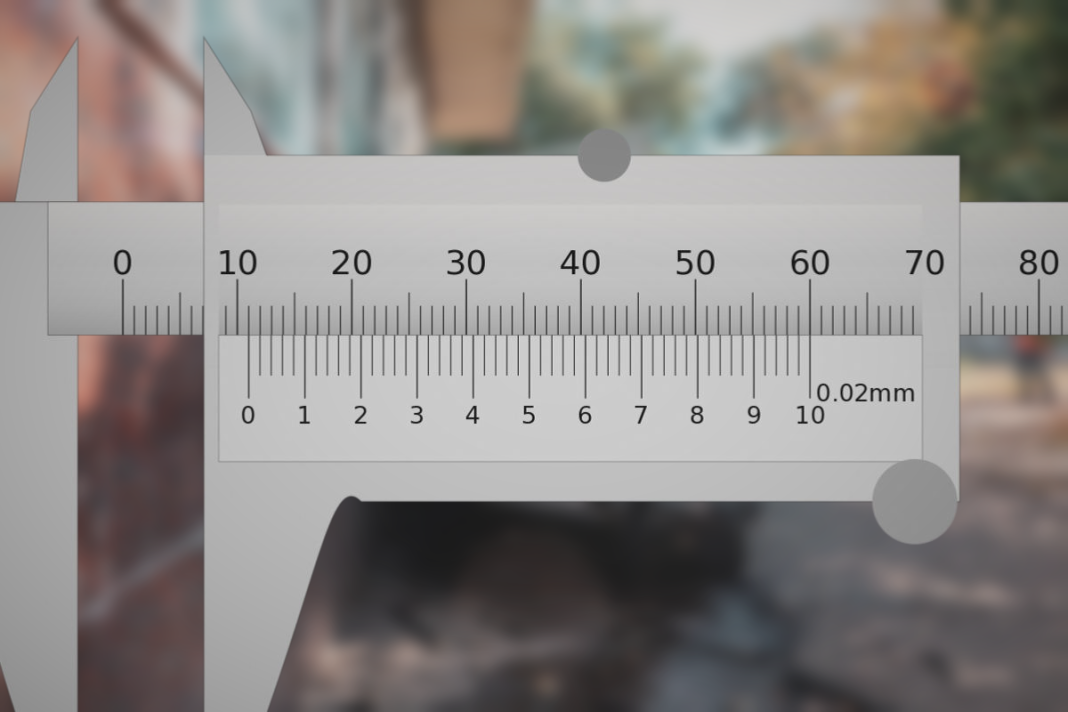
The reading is 11.0 (mm)
